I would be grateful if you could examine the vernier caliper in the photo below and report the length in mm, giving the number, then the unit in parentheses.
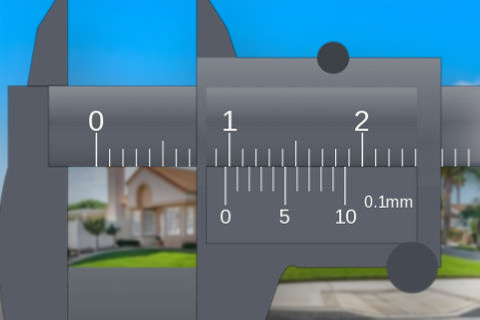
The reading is 9.7 (mm)
